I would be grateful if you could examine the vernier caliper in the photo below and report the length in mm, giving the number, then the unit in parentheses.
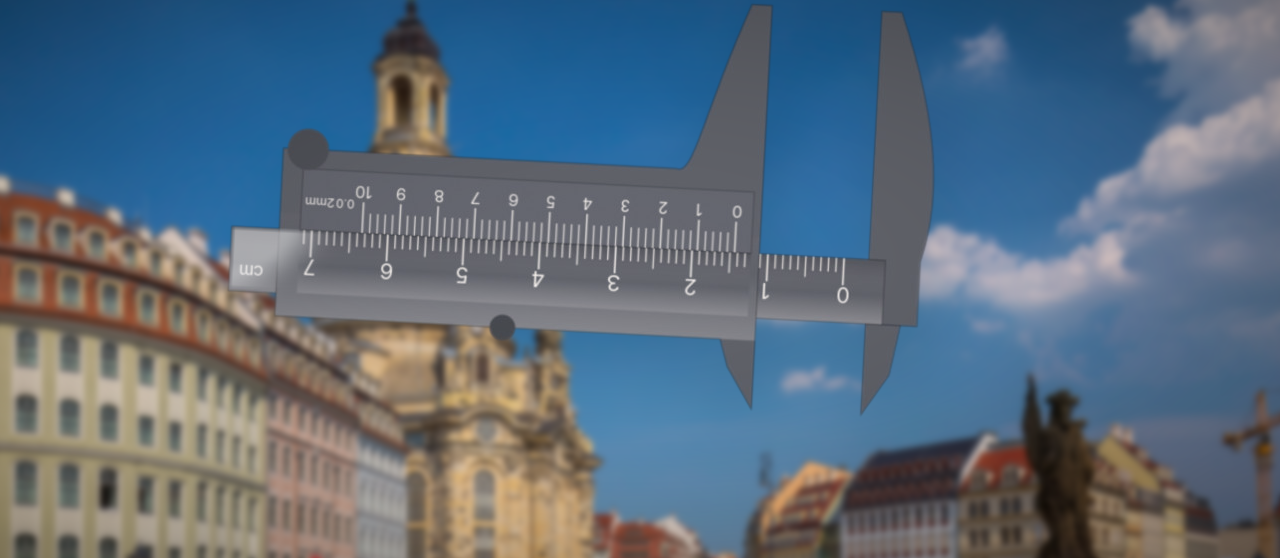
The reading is 14.4 (mm)
